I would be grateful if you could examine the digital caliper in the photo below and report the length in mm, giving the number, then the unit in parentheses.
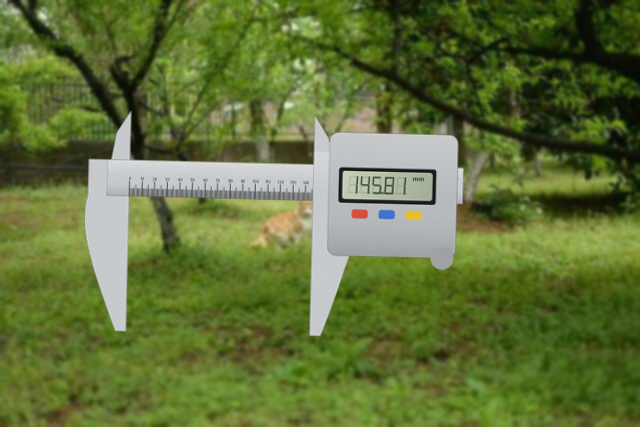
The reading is 145.81 (mm)
